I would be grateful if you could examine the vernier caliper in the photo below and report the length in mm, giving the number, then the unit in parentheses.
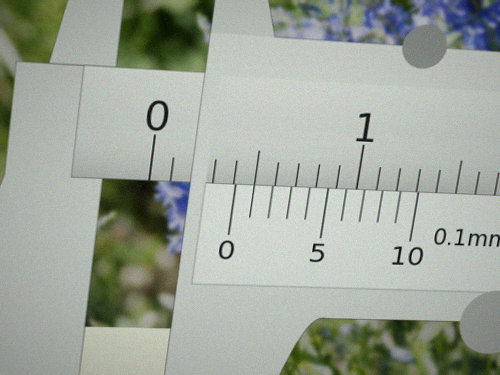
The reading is 4.1 (mm)
